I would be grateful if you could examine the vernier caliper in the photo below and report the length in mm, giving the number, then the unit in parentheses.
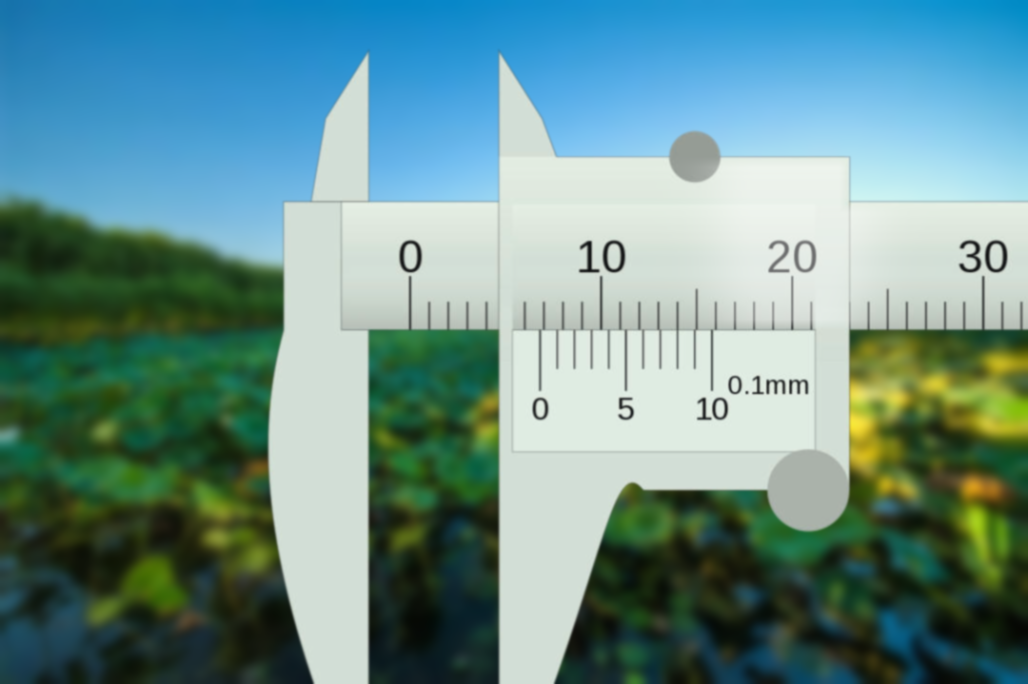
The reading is 6.8 (mm)
